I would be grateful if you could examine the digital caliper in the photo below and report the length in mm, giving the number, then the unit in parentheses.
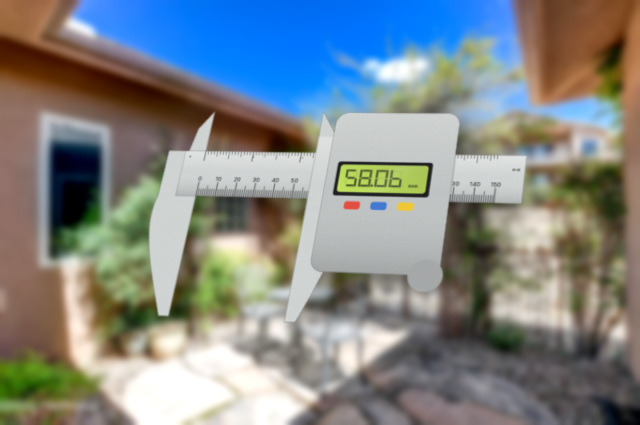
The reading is 58.06 (mm)
